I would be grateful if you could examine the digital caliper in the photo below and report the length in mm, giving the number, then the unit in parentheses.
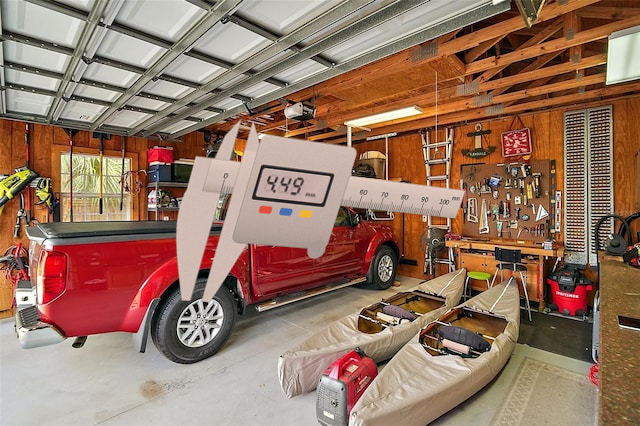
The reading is 4.49 (mm)
